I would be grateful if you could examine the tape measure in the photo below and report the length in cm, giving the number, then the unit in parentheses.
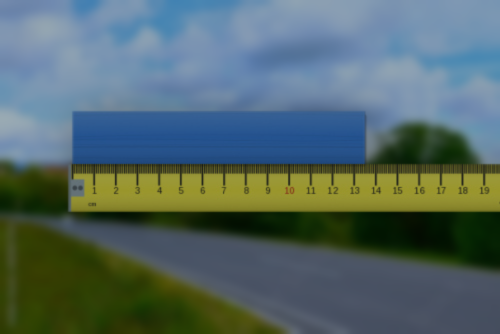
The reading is 13.5 (cm)
